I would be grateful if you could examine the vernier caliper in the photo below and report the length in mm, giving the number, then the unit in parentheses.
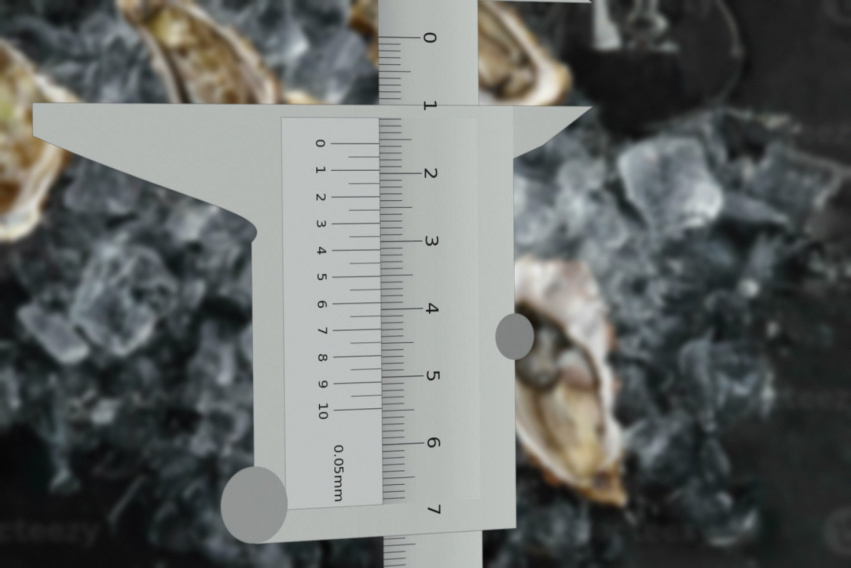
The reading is 15.6 (mm)
